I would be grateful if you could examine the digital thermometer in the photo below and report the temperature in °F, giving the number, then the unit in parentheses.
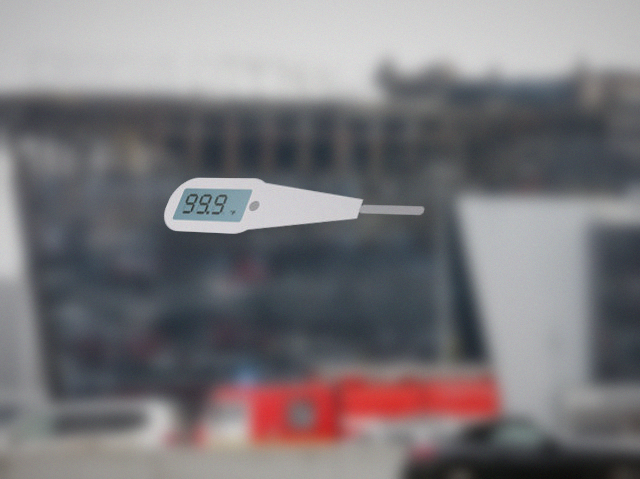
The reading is 99.9 (°F)
